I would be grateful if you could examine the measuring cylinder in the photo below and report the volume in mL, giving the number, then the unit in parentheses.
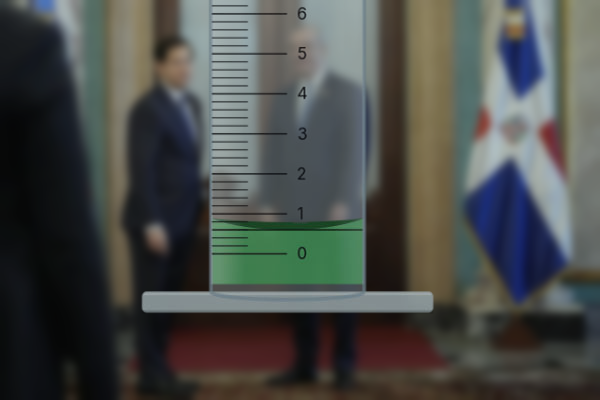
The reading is 0.6 (mL)
